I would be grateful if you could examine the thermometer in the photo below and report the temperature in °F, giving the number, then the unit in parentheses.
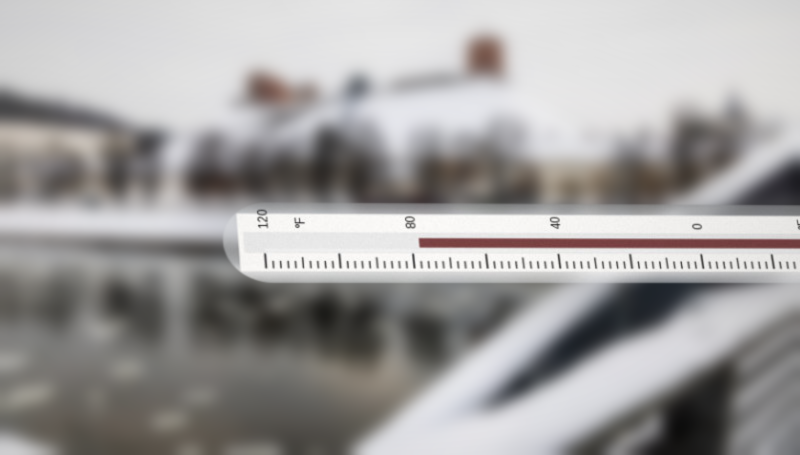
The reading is 78 (°F)
